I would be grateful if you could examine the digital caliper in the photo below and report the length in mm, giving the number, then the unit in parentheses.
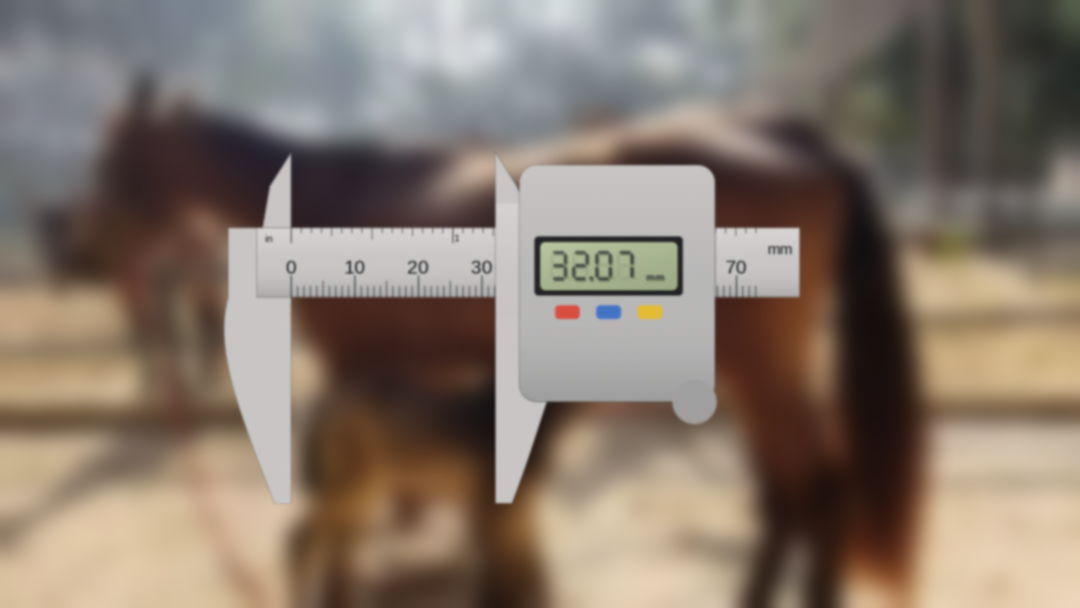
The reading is 32.07 (mm)
